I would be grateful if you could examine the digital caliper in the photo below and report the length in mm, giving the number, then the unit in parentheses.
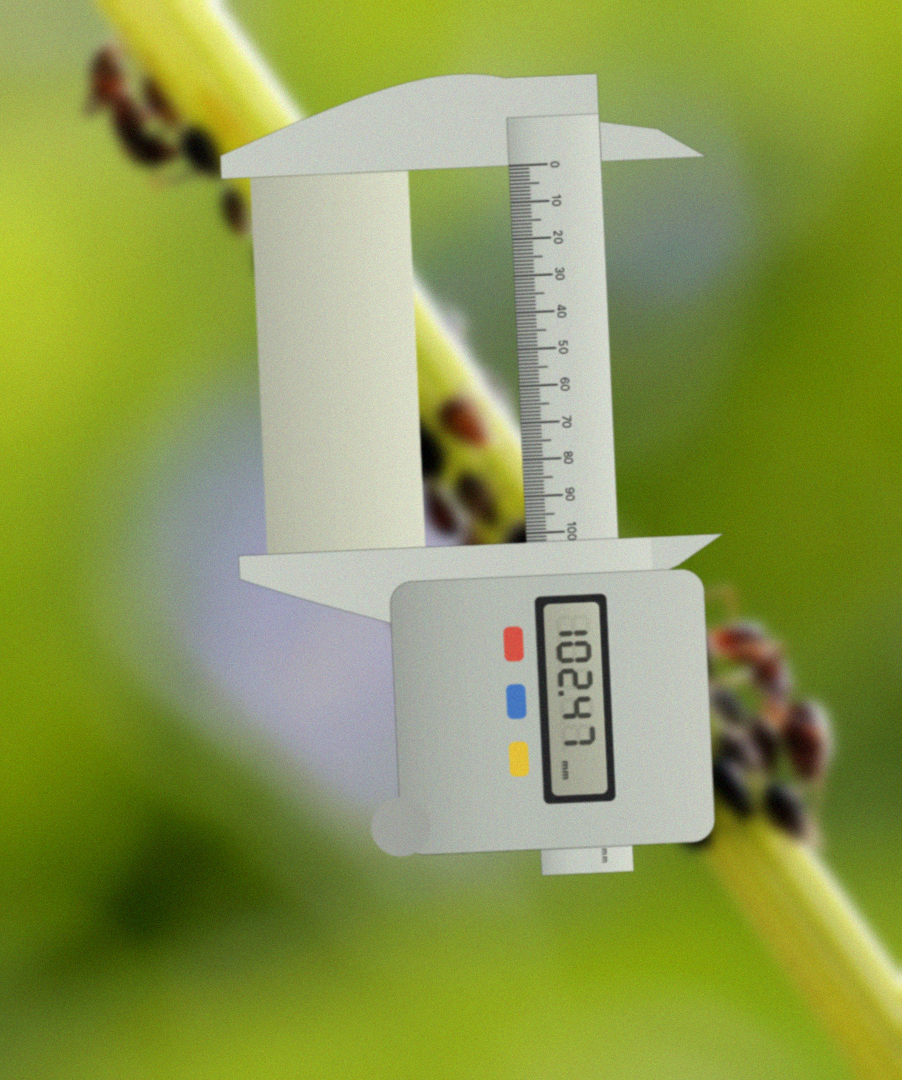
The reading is 102.47 (mm)
